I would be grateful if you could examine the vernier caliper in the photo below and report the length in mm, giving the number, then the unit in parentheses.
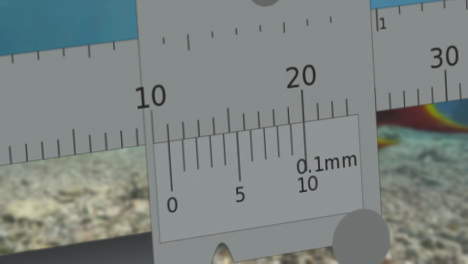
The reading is 11.0 (mm)
